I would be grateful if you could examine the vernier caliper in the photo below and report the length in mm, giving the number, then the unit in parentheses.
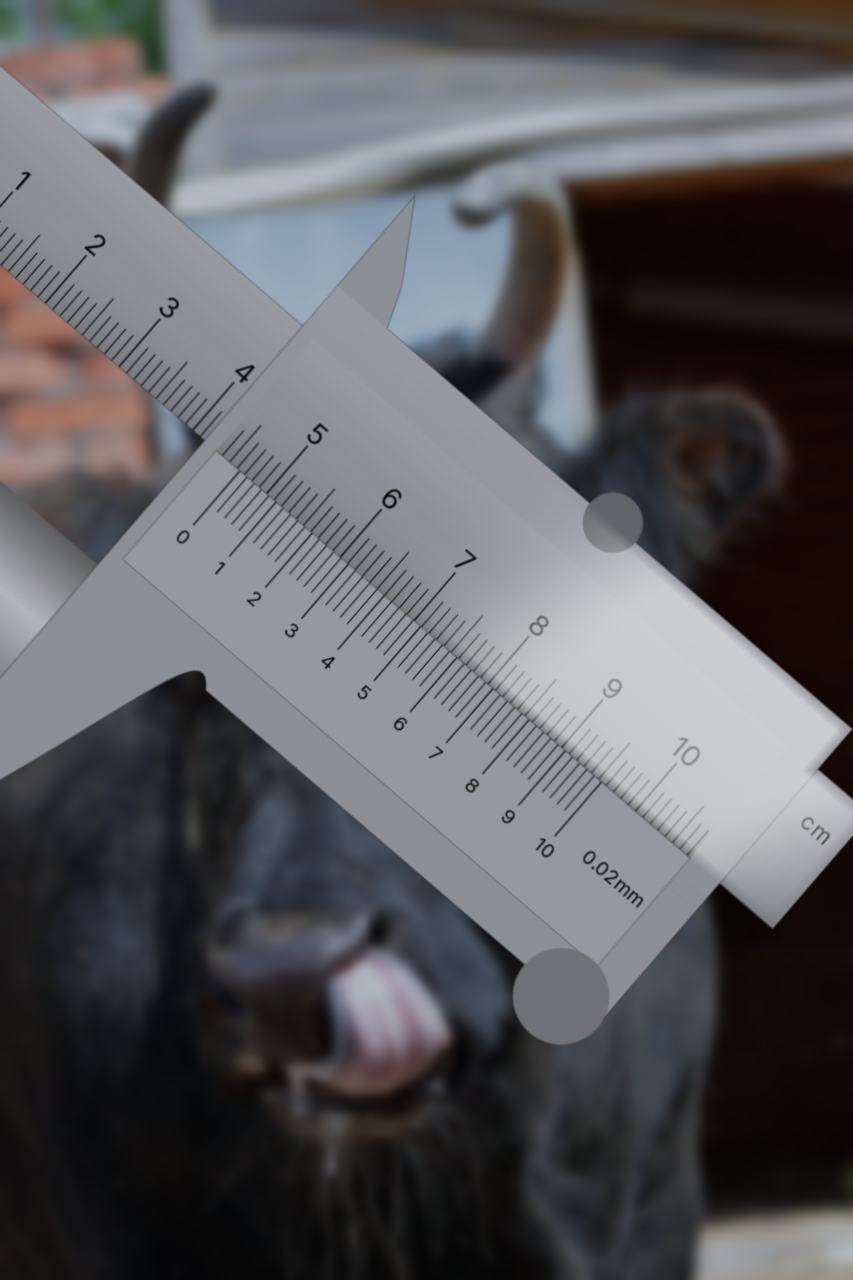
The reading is 46.4 (mm)
